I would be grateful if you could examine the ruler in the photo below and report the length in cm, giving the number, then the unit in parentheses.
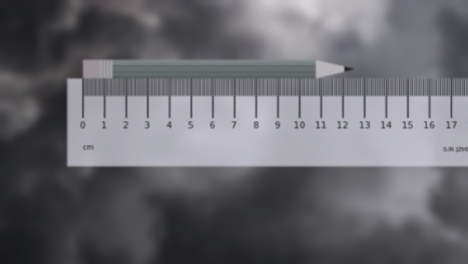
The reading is 12.5 (cm)
